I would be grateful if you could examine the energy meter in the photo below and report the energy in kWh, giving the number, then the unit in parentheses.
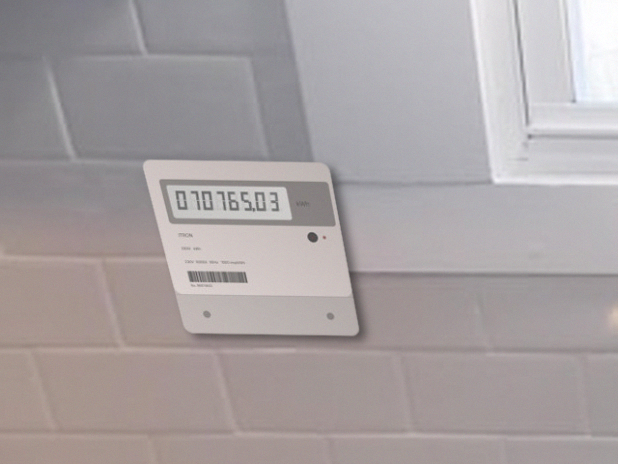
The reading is 70765.03 (kWh)
